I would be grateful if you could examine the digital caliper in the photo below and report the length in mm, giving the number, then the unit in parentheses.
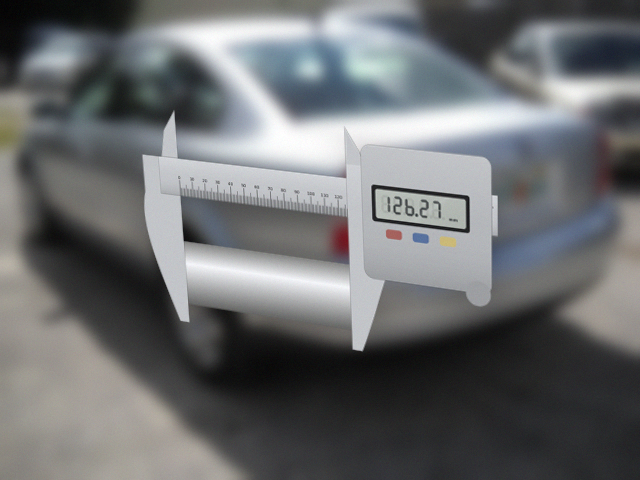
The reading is 126.27 (mm)
